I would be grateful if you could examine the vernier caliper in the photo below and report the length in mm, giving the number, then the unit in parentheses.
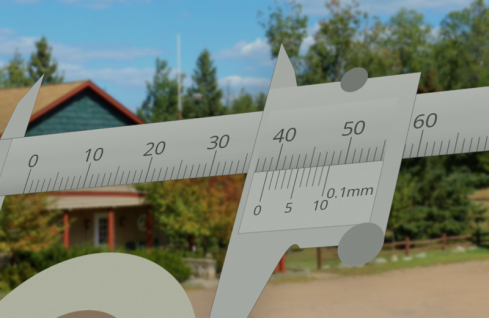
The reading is 38.8 (mm)
